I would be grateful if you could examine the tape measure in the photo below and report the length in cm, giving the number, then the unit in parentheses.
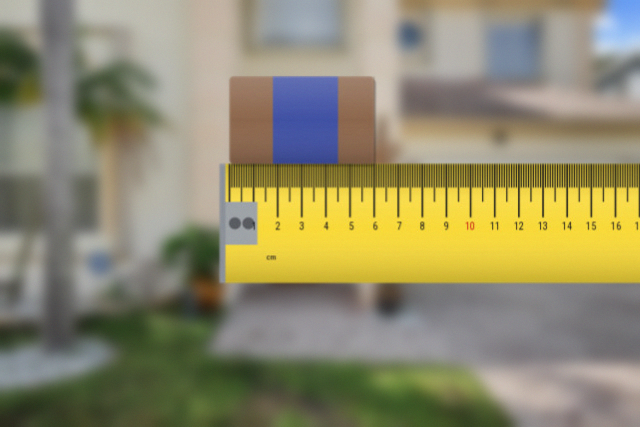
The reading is 6 (cm)
